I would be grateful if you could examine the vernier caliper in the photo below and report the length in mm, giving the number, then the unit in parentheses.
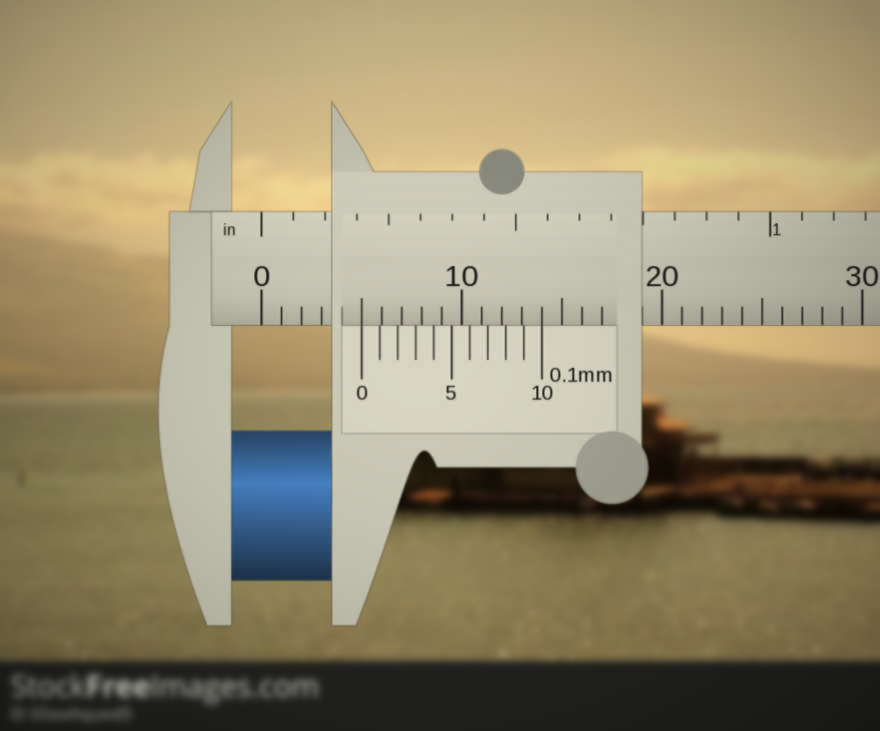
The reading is 5.0 (mm)
